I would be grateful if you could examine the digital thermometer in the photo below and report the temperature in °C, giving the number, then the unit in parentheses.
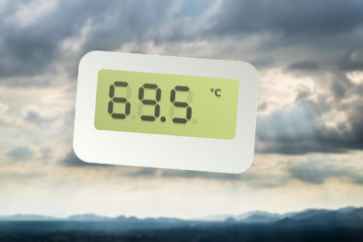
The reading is 69.5 (°C)
